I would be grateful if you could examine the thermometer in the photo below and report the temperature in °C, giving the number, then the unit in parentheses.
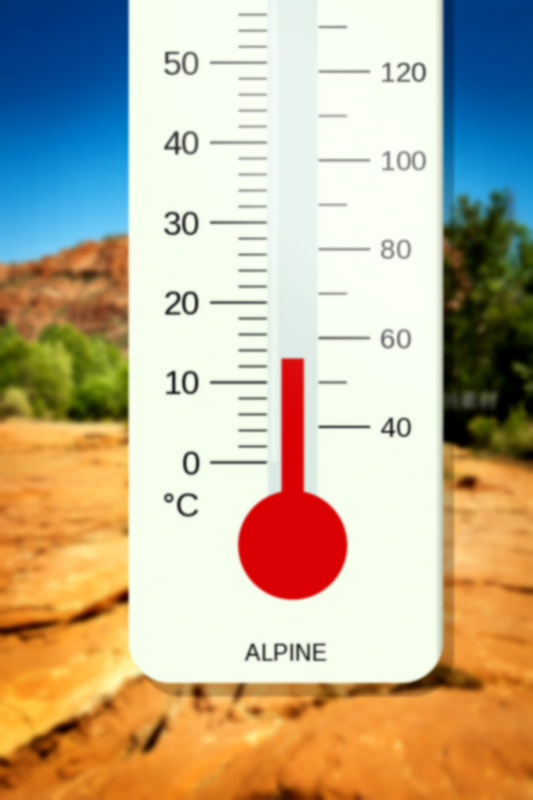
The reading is 13 (°C)
